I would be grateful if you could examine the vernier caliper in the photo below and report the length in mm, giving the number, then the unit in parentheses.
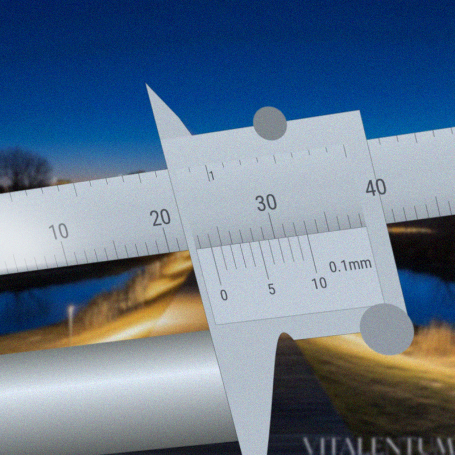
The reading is 24.0 (mm)
